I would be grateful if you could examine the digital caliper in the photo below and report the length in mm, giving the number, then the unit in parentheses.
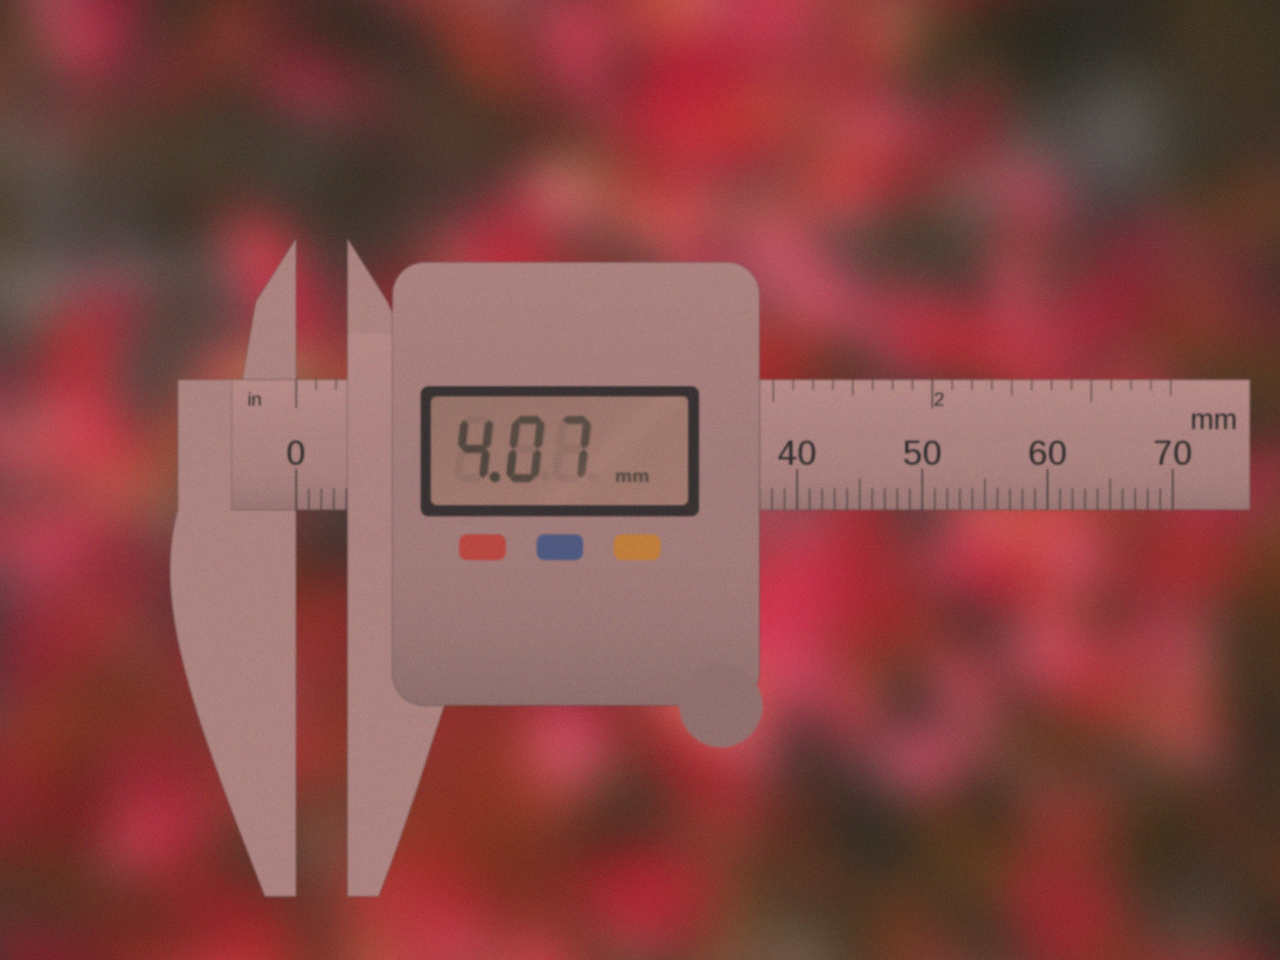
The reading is 4.07 (mm)
